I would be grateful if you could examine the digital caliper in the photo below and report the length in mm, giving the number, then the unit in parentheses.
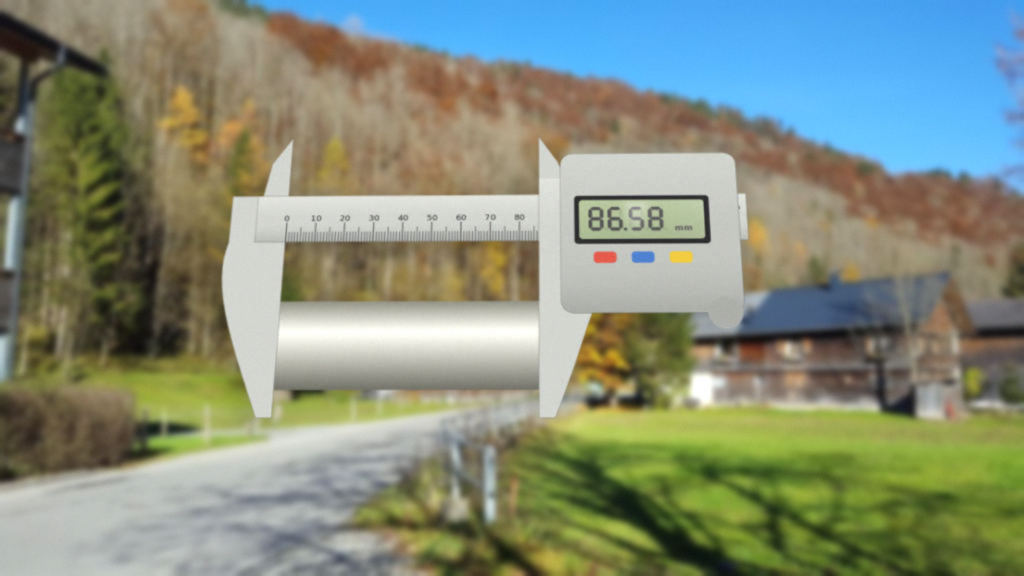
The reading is 86.58 (mm)
